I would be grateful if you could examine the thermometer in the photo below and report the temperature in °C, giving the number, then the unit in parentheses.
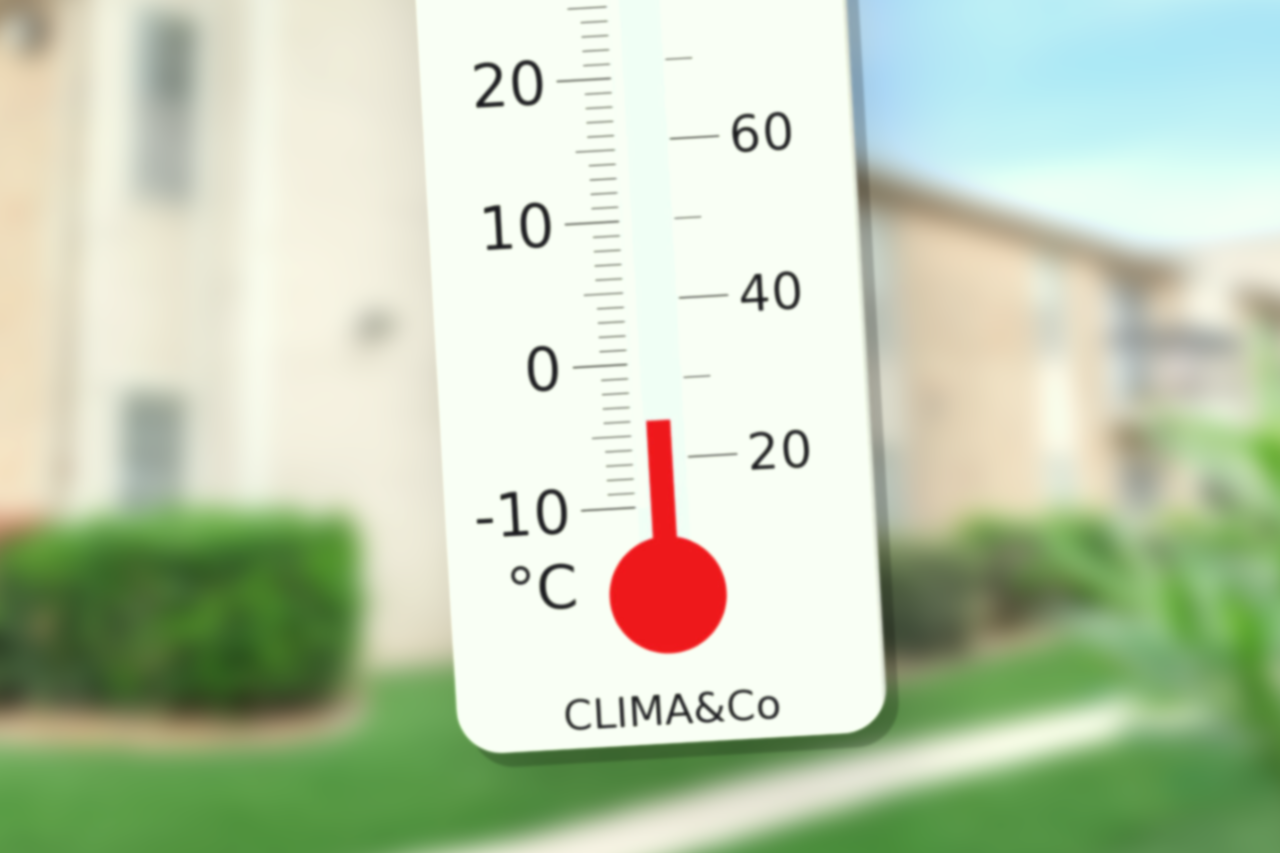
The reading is -4 (°C)
